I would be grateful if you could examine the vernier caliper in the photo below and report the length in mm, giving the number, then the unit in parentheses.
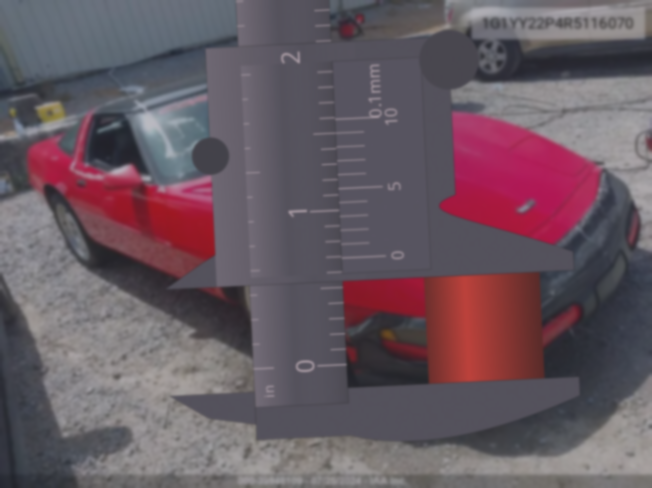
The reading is 6.9 (mm)
